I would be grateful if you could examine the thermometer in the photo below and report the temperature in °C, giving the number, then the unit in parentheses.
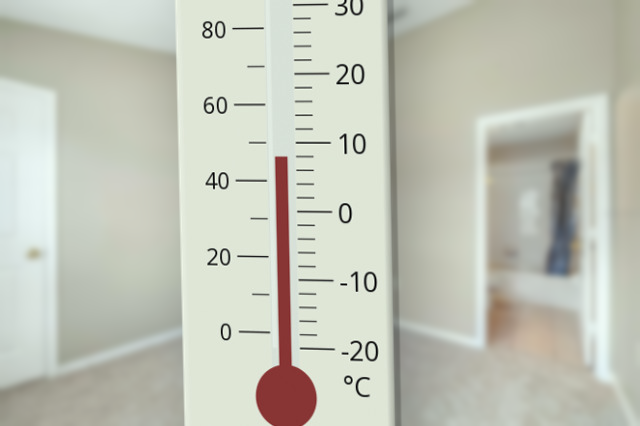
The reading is 8 (°C)
